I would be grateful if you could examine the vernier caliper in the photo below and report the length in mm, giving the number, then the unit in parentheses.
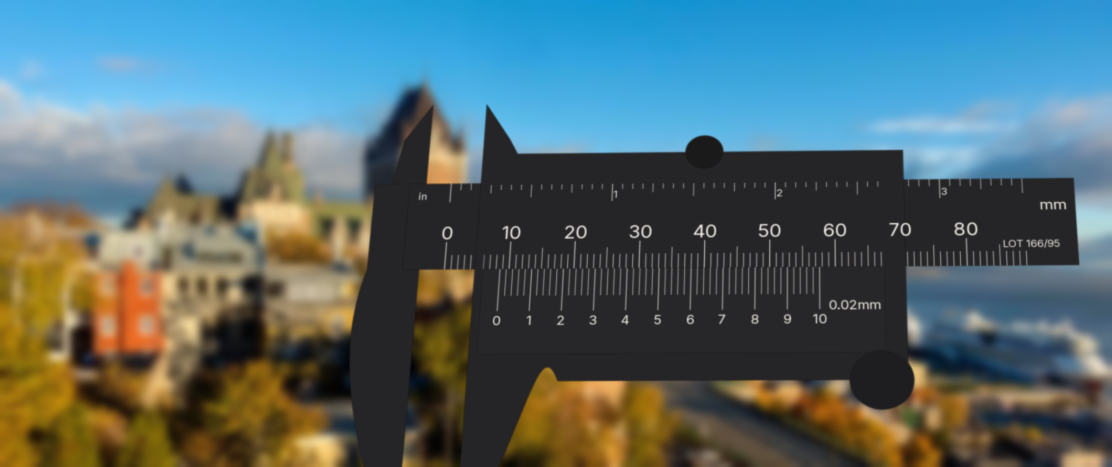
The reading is 8.6 (mm)
